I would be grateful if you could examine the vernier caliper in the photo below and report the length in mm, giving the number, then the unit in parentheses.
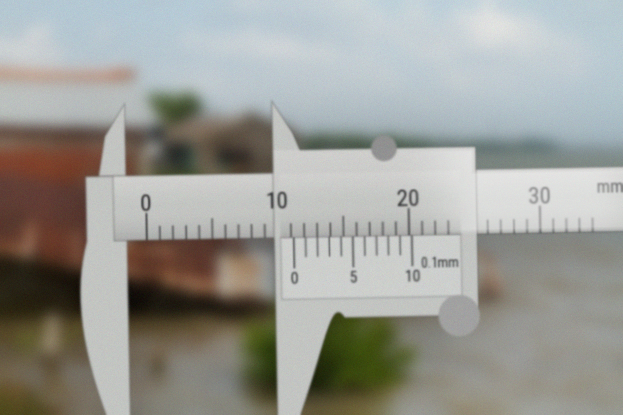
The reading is 11.2 (mm)
